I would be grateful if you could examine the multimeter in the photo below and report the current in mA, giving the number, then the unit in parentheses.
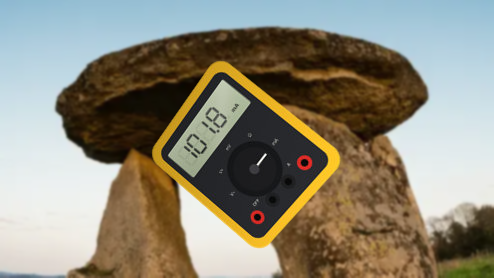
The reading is 101.8 (mA)
